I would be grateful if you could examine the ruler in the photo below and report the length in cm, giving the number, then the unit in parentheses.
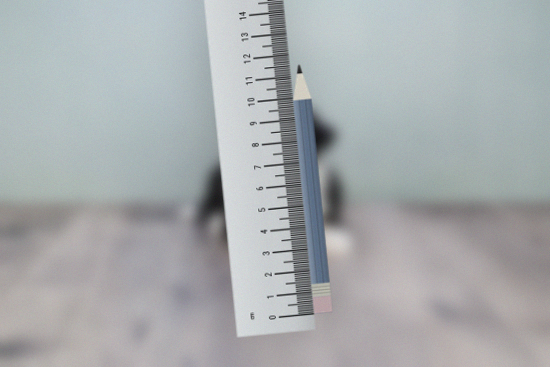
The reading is 11.5 (cm)
